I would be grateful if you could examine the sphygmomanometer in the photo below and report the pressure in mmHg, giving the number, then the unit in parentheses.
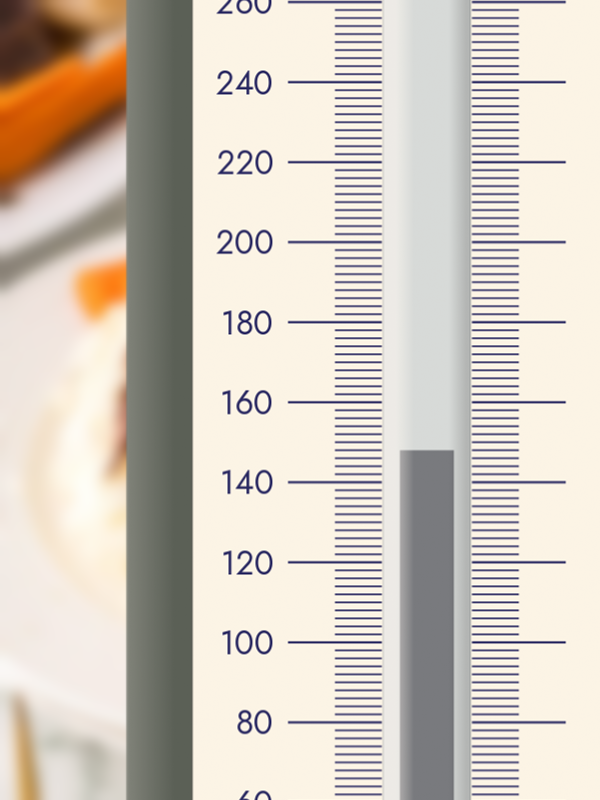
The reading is 148 (mmHg)
